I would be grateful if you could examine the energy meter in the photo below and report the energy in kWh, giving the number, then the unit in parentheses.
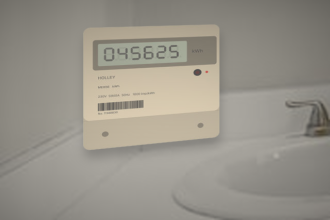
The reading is 45625 (kWh)
